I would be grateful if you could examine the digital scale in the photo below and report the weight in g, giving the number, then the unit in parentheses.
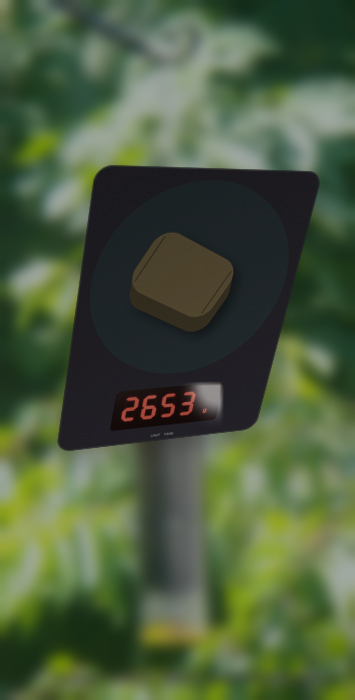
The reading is 2653 (g)
